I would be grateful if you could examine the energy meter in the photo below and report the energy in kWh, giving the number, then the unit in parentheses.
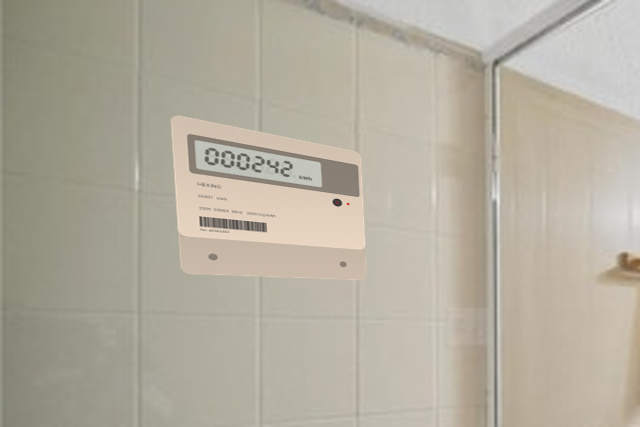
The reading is 242 (kWh)
